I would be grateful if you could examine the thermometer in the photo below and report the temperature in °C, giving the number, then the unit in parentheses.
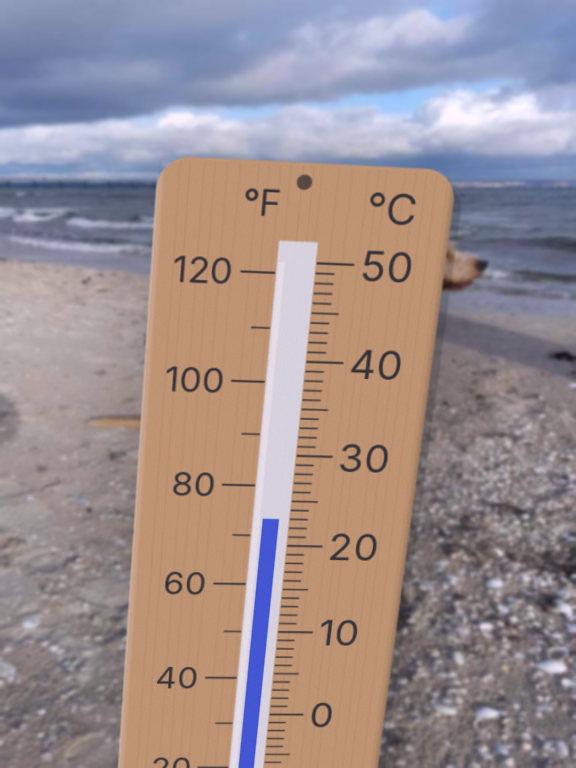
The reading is 23 (°C)
